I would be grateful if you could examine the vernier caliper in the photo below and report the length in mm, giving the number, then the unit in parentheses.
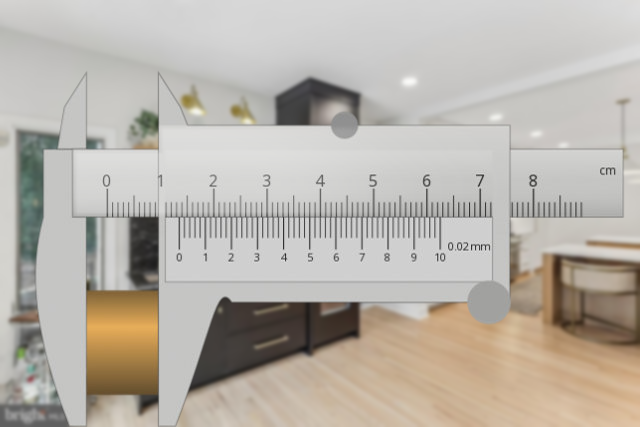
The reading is 13.5 (mm)
